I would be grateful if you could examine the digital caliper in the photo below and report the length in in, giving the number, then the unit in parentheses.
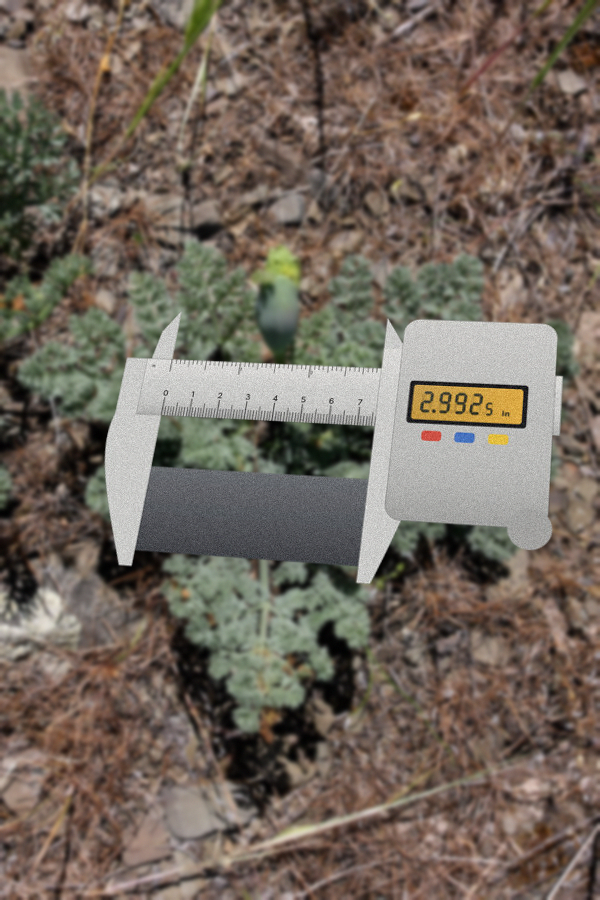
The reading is 2.9925 (in)
